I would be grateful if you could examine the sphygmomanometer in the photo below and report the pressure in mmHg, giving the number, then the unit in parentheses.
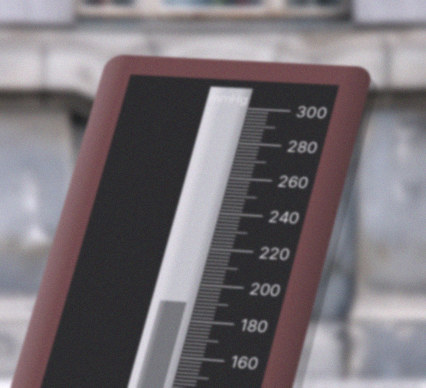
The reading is 190 (mmHg)
